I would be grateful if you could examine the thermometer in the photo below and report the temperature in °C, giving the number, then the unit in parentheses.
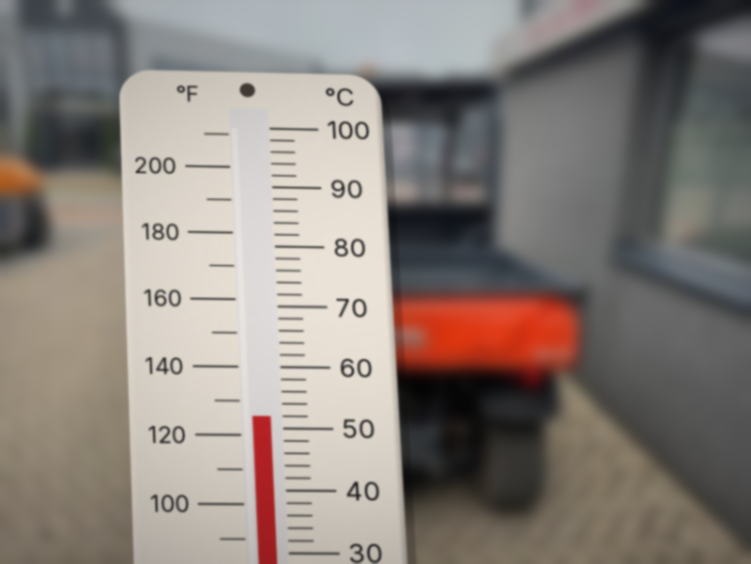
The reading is 52 (°C)
